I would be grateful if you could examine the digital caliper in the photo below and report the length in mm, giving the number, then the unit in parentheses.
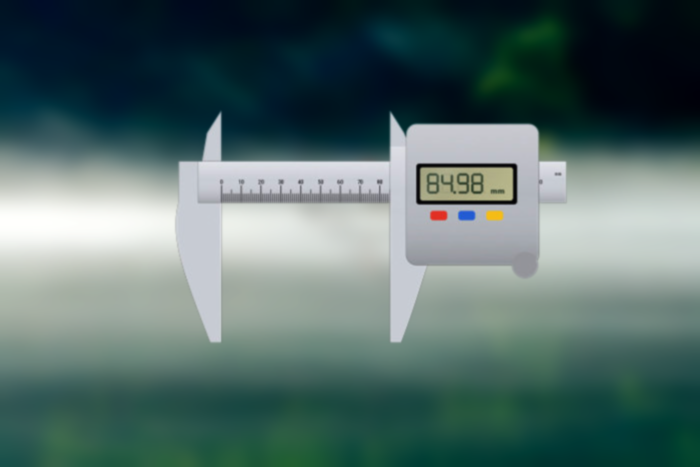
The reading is 84.98 (mm)
